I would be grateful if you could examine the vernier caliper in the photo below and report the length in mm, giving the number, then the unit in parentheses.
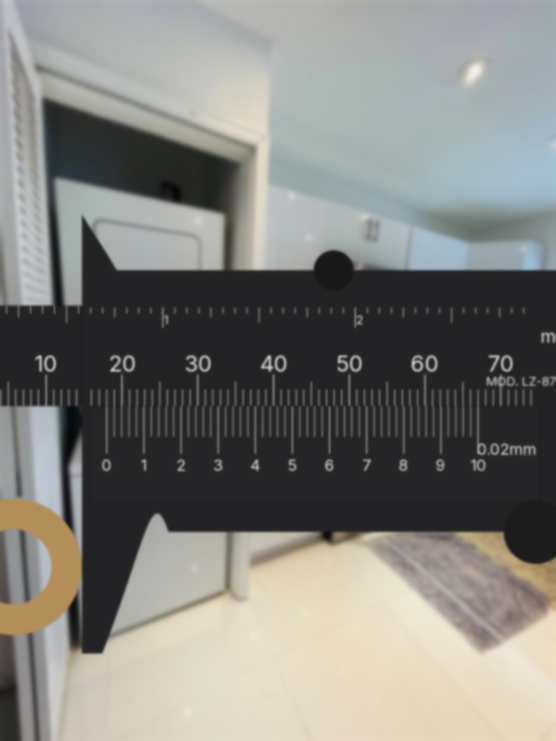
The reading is 18.0 (mm)
